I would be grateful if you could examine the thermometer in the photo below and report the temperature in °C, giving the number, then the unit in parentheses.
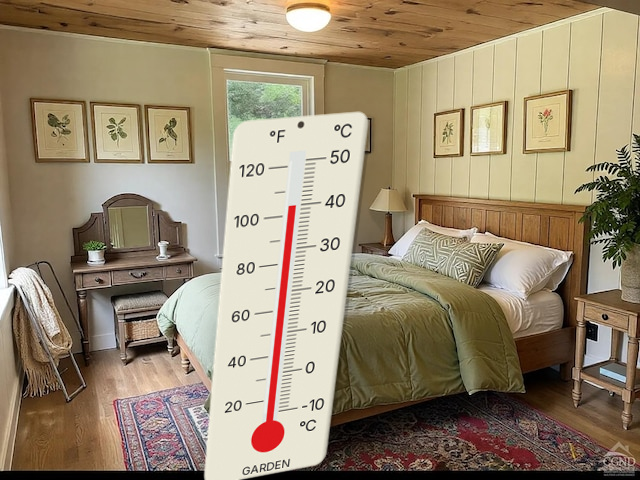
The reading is 40 (°C)
